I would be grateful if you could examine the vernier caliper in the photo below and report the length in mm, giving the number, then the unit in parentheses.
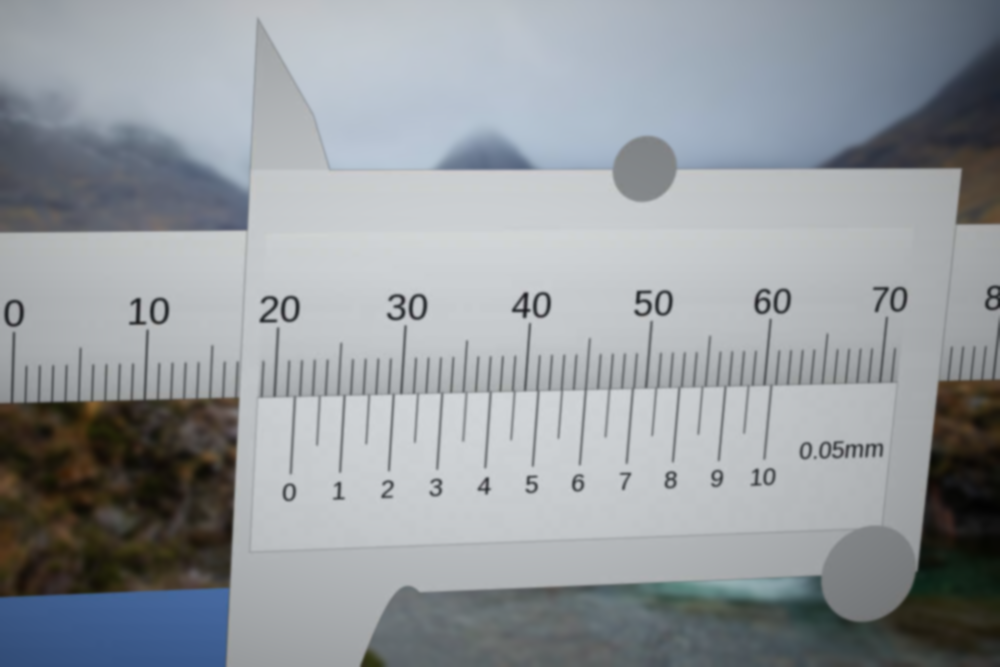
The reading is 21.6 (mm)
